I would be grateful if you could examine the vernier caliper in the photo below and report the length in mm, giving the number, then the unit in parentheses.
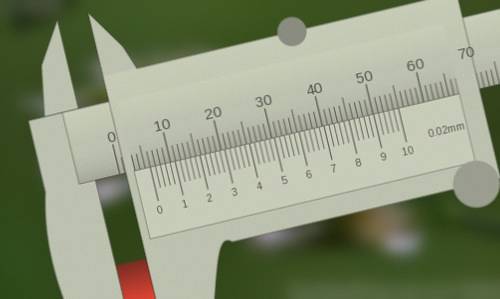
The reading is 6.0 (mm)
